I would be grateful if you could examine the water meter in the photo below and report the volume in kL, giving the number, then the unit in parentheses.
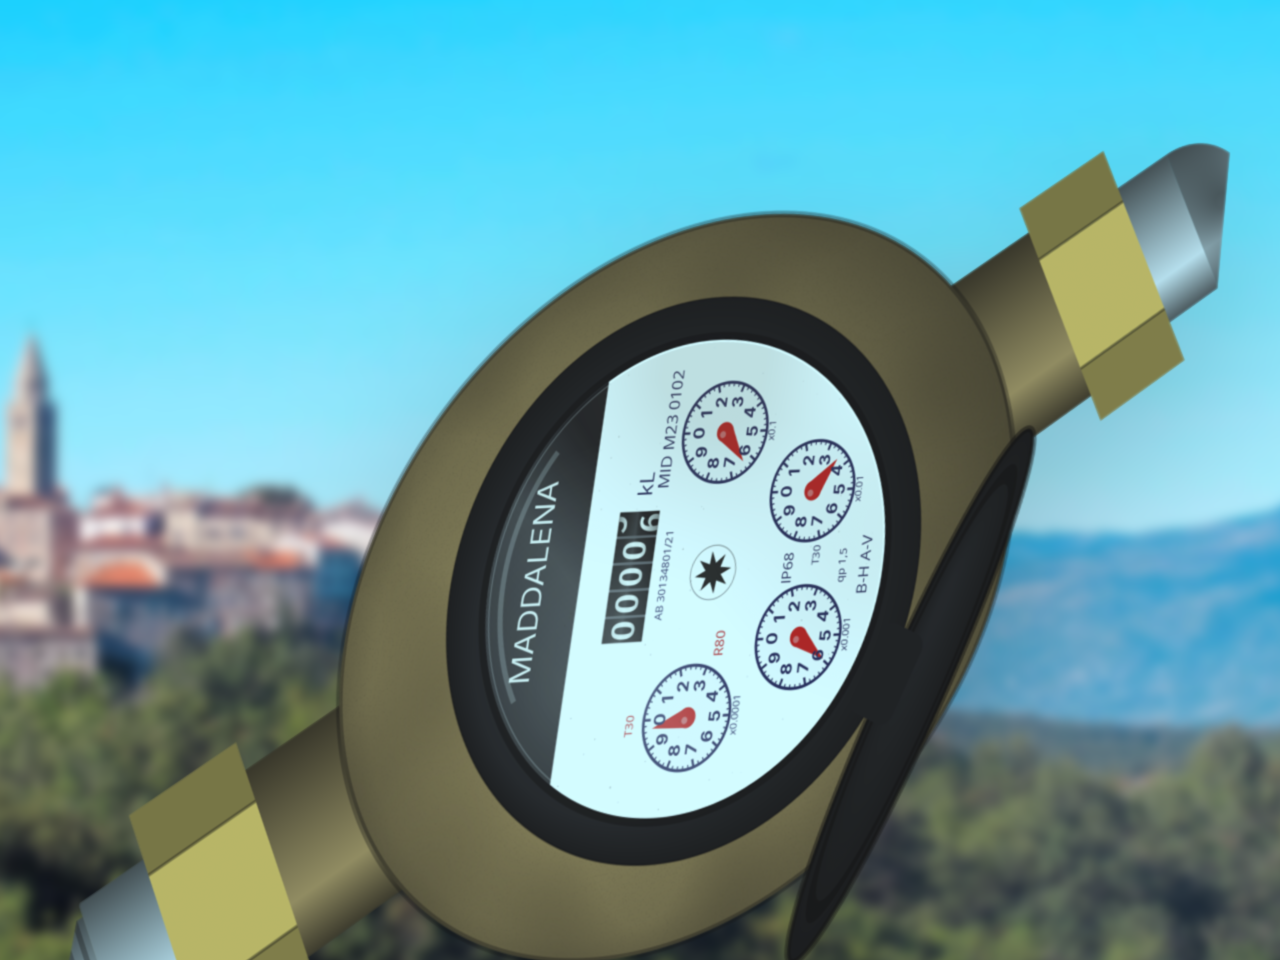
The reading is 5.6359 (kL)
